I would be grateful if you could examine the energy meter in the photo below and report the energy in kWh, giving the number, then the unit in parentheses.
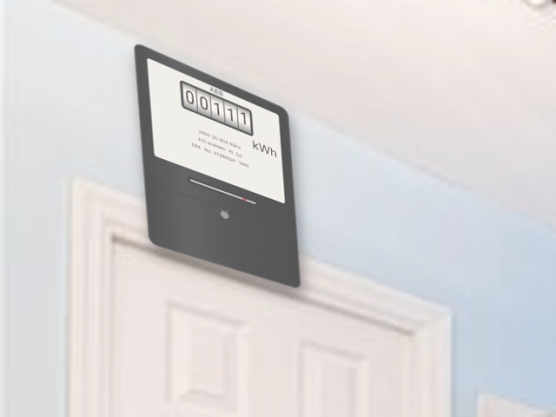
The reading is 111 (kWh)
